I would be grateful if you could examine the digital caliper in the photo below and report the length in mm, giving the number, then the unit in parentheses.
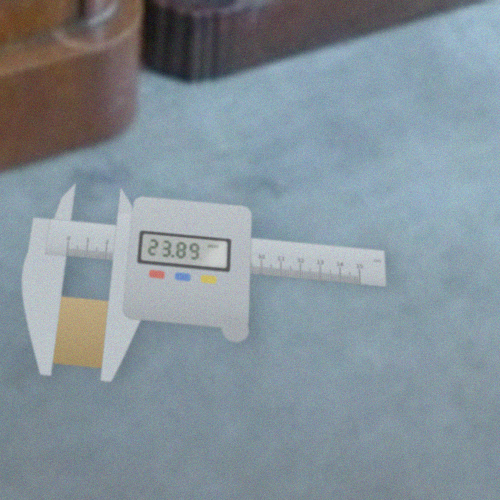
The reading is 23.89 (mm)
